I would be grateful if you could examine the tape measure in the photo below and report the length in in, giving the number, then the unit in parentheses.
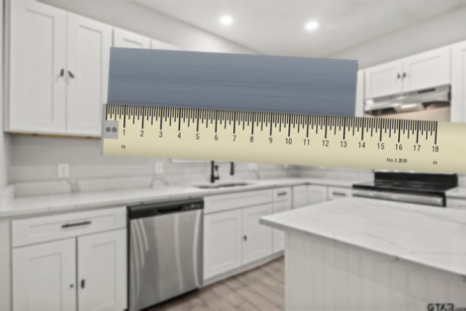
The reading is 13.5 (in)
